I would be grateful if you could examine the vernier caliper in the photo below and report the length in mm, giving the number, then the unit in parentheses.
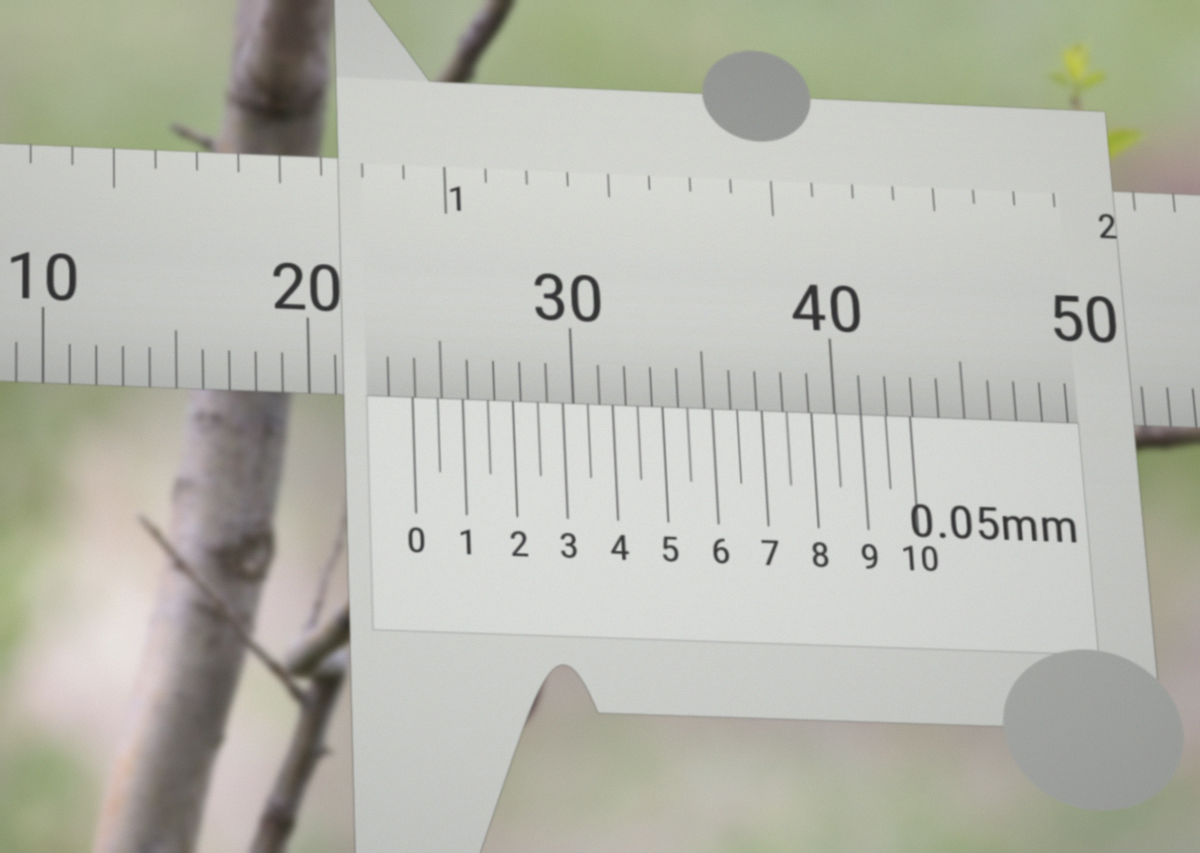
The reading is 23.9 (mm)
